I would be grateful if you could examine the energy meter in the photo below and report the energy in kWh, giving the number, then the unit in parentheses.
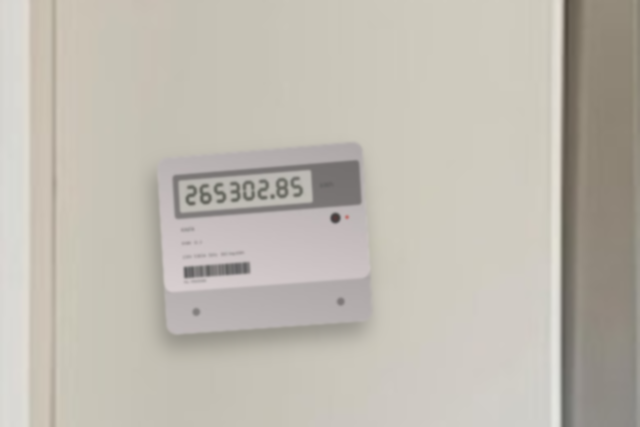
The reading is 265302.85 (kWh)
